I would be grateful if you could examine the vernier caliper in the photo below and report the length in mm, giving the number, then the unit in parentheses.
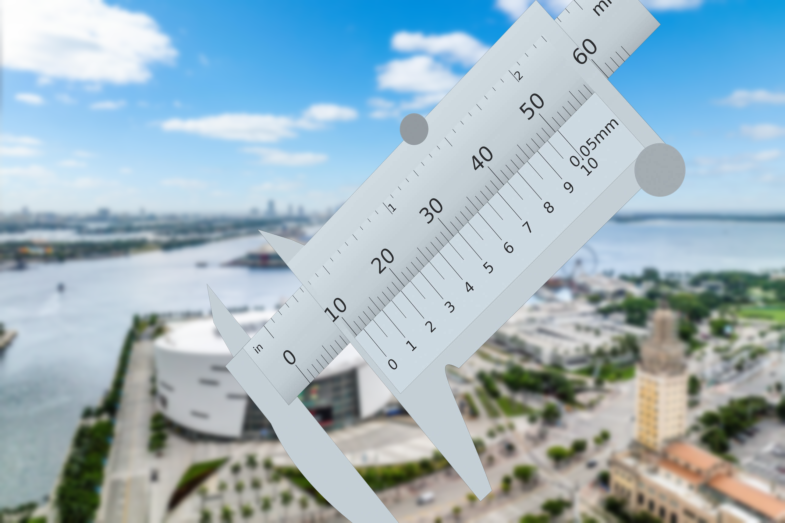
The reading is 11.4 (mm)
